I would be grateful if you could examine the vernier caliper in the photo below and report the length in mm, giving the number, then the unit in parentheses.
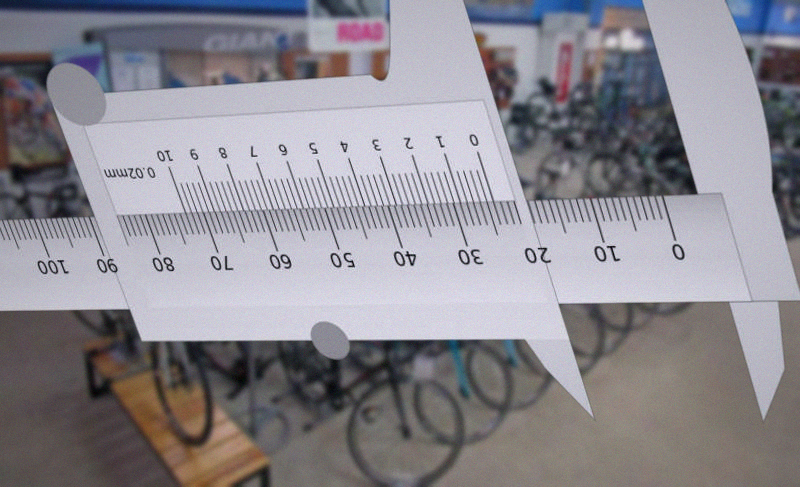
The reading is 24.0 (mm)
